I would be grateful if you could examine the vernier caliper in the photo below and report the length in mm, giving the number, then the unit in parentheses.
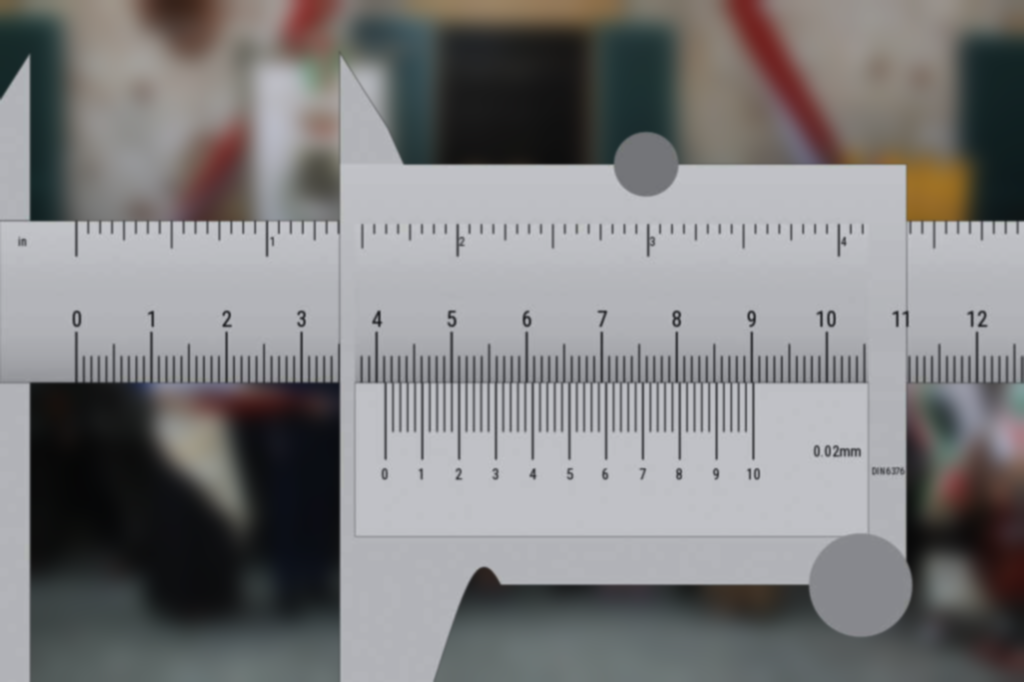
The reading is 41.2 (mm)
